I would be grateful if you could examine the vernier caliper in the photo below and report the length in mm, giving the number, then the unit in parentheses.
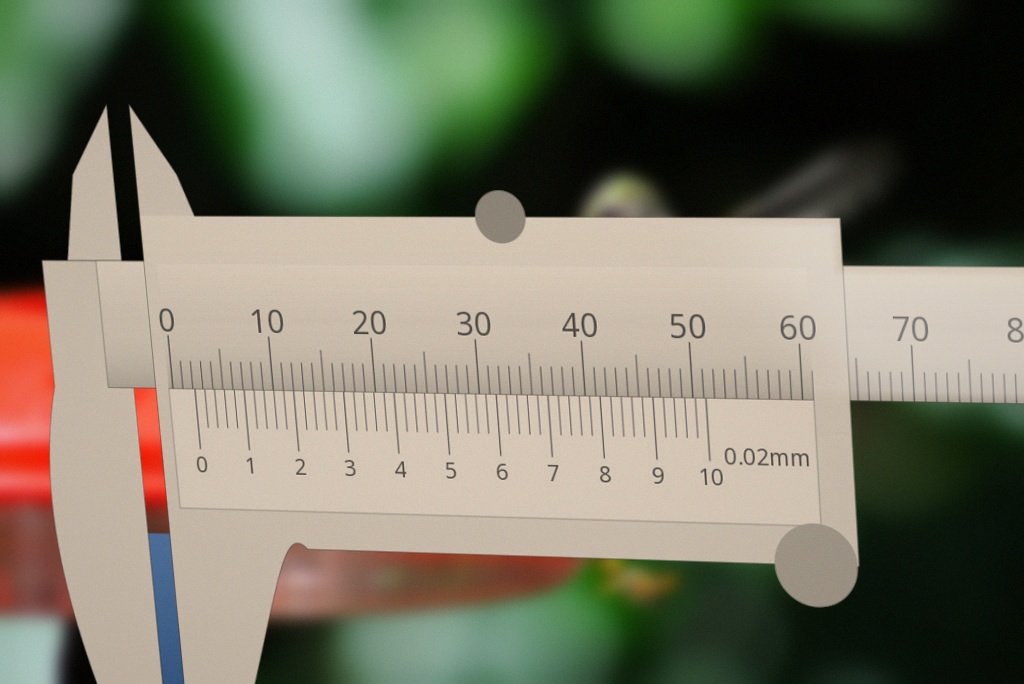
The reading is 2.2 (mm)
